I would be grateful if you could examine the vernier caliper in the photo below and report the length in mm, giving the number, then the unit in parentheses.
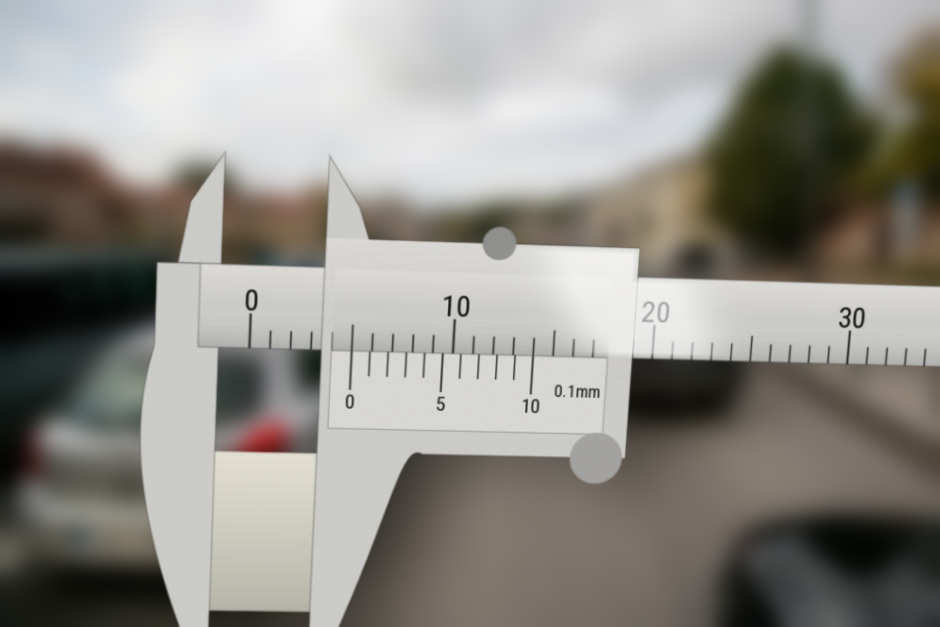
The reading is 5.0 (mm)
